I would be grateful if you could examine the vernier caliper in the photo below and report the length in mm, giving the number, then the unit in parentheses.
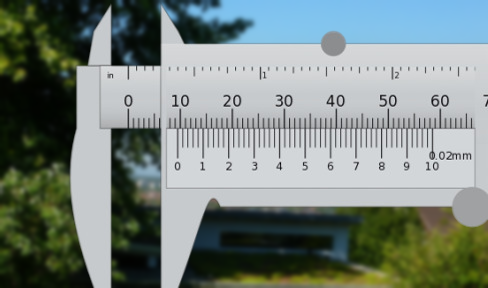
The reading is 9.5 (mm)
